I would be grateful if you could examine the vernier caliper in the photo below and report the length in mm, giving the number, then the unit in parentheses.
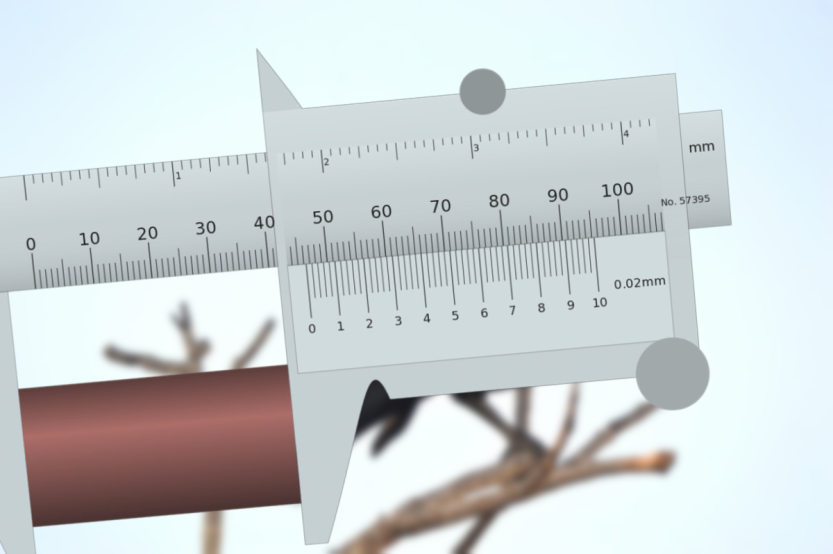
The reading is 46.4 (mm)
